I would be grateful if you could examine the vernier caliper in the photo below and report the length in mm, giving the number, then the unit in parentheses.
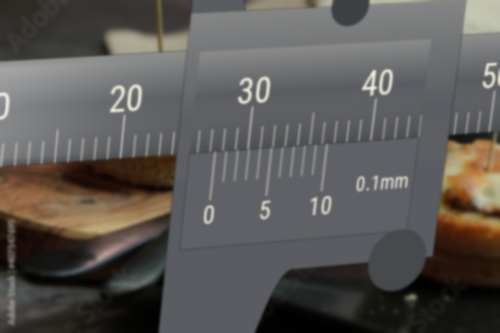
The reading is 27.4 (mm)
